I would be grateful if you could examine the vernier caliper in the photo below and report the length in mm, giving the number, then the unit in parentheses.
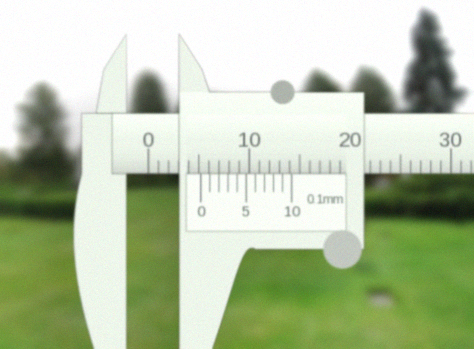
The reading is 5.2 (mm)
